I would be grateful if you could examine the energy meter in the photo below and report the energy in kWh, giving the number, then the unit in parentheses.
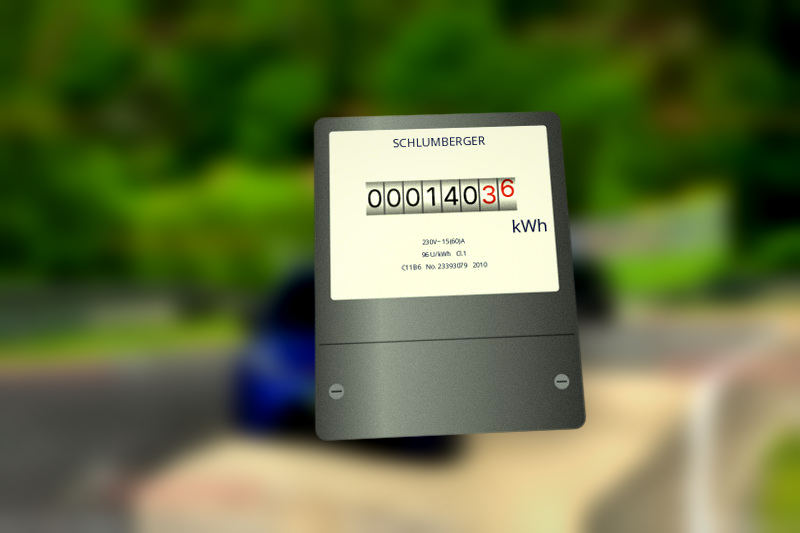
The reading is 140.36 (kWh)
